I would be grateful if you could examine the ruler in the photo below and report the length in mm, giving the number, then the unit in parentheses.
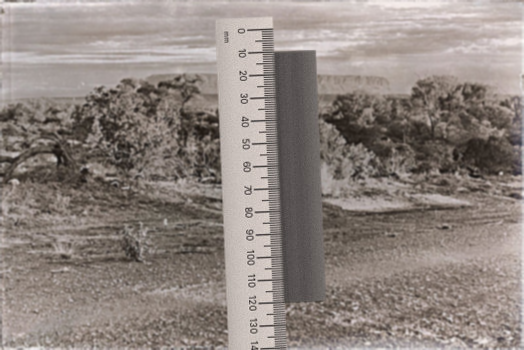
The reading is 110 (mm)
